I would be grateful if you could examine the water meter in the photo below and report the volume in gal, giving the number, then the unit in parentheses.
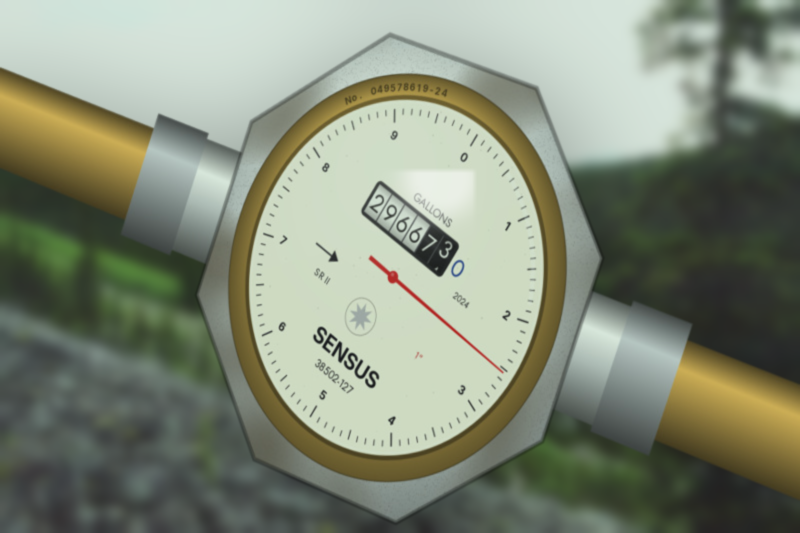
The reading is 2966732.5 (gal)
